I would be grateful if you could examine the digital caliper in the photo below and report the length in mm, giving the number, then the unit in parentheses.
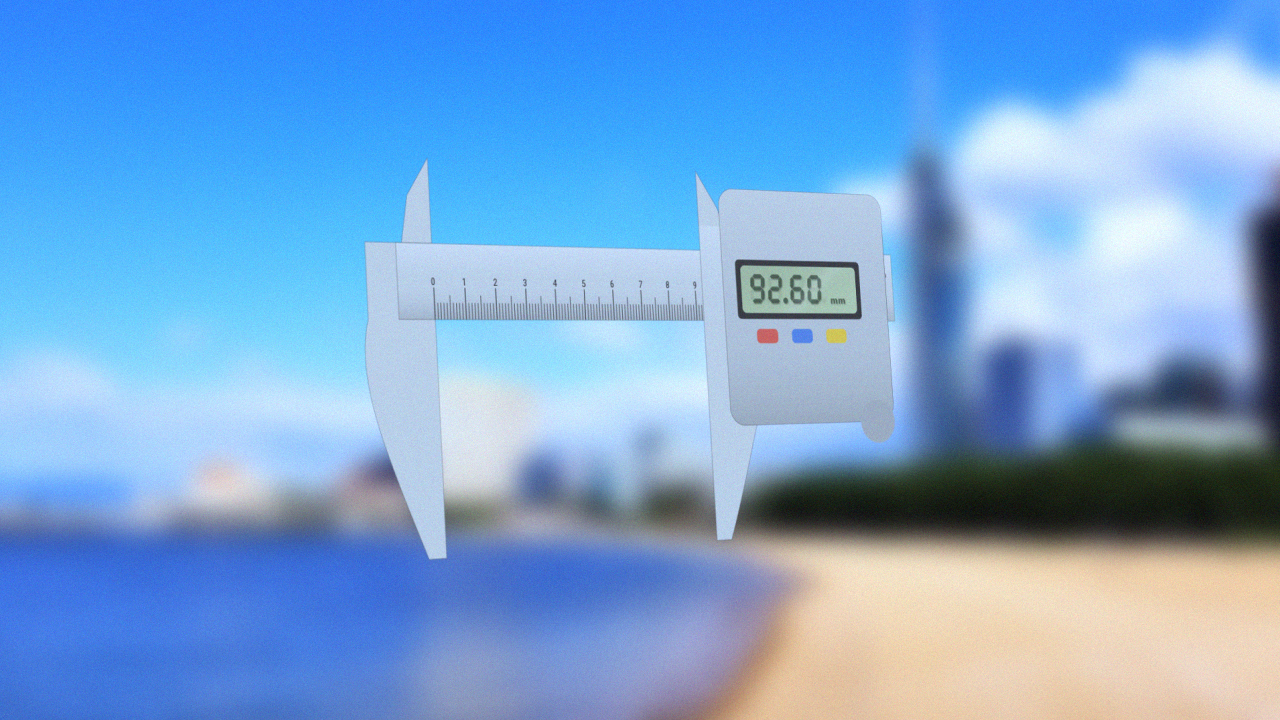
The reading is 92.60 (mm)
